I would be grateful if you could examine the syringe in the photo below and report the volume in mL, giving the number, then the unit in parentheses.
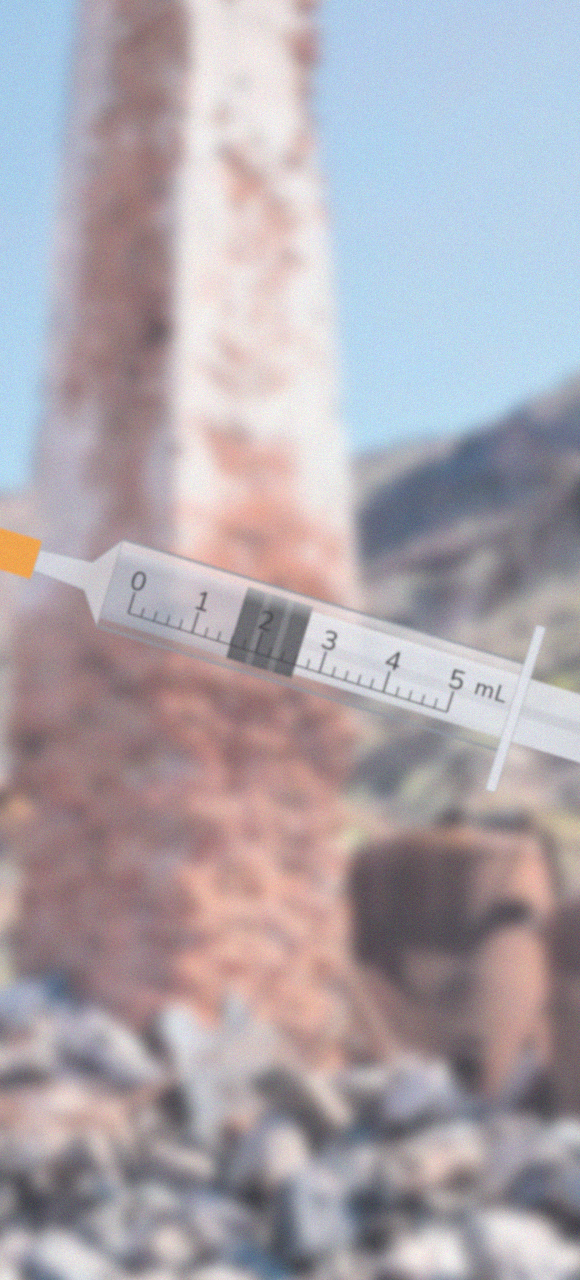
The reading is 1.6 (mL)
